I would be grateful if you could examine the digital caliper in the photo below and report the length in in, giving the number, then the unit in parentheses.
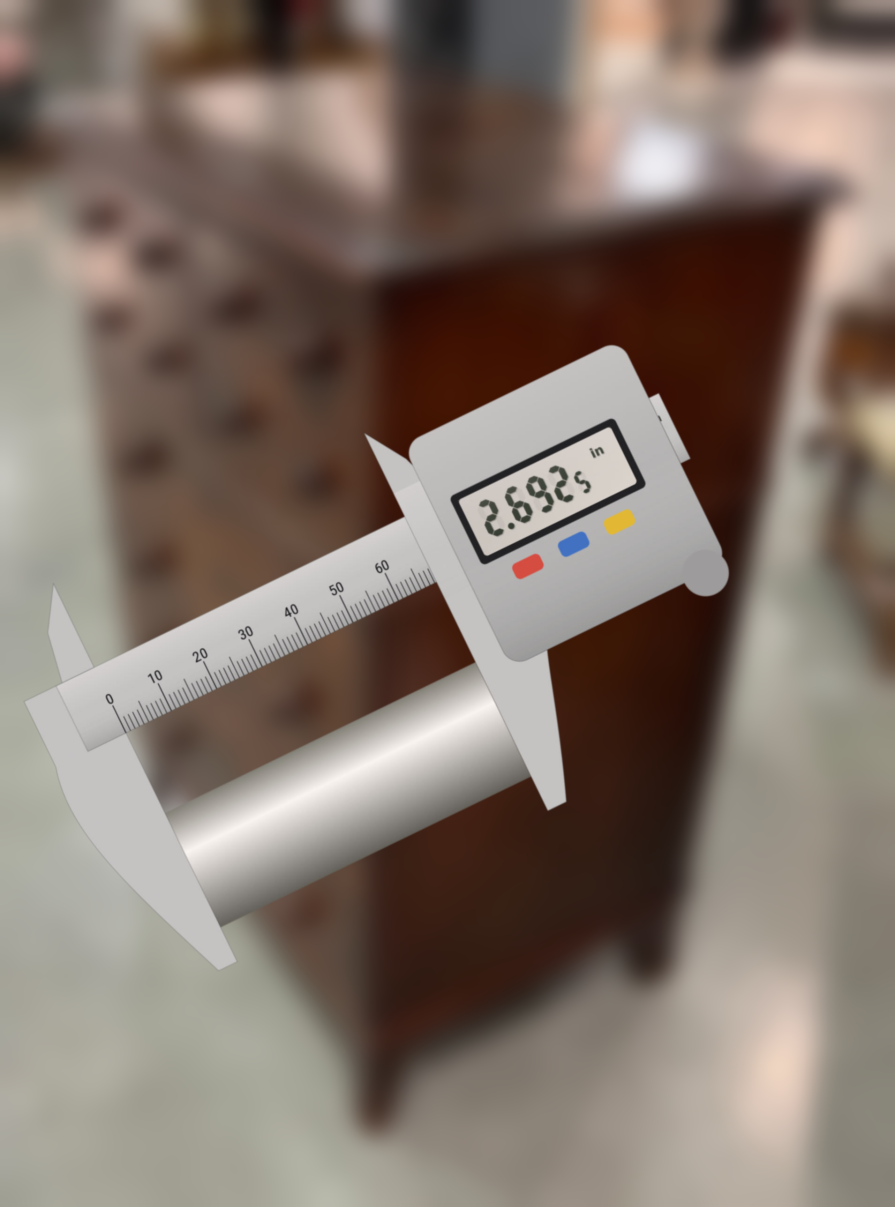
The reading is 2.6925 (in)
